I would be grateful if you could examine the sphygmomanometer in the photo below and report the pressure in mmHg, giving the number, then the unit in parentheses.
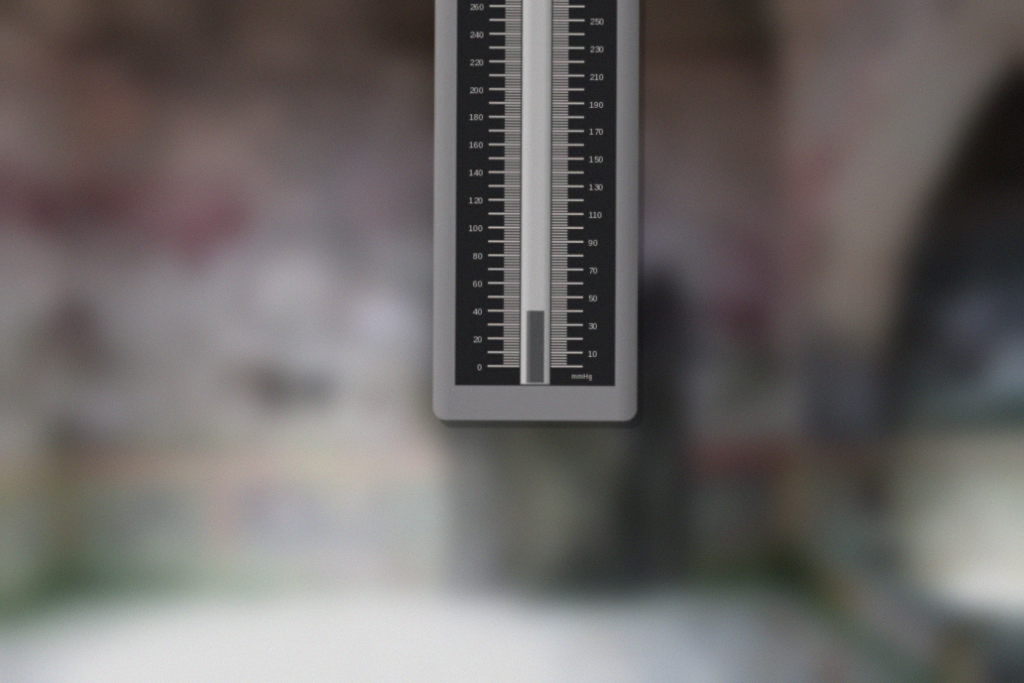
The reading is 40 (mmHg)
